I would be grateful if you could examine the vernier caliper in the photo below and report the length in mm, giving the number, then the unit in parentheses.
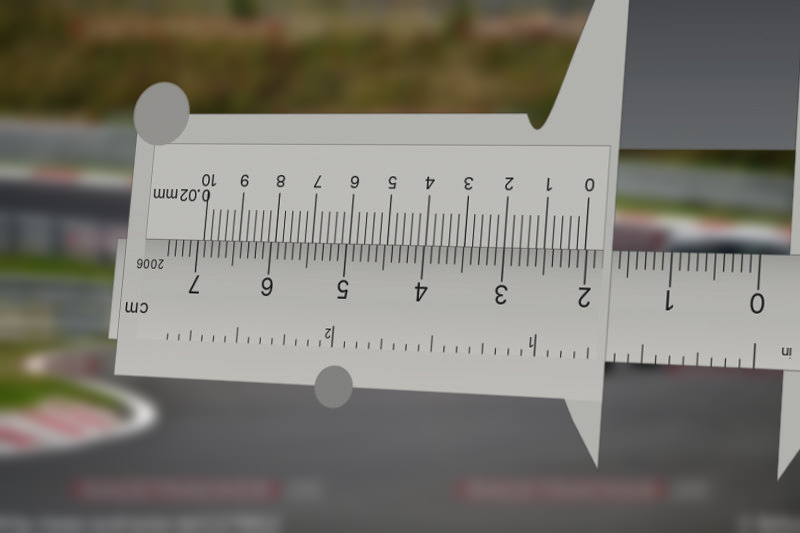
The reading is 20.2 (mm)
